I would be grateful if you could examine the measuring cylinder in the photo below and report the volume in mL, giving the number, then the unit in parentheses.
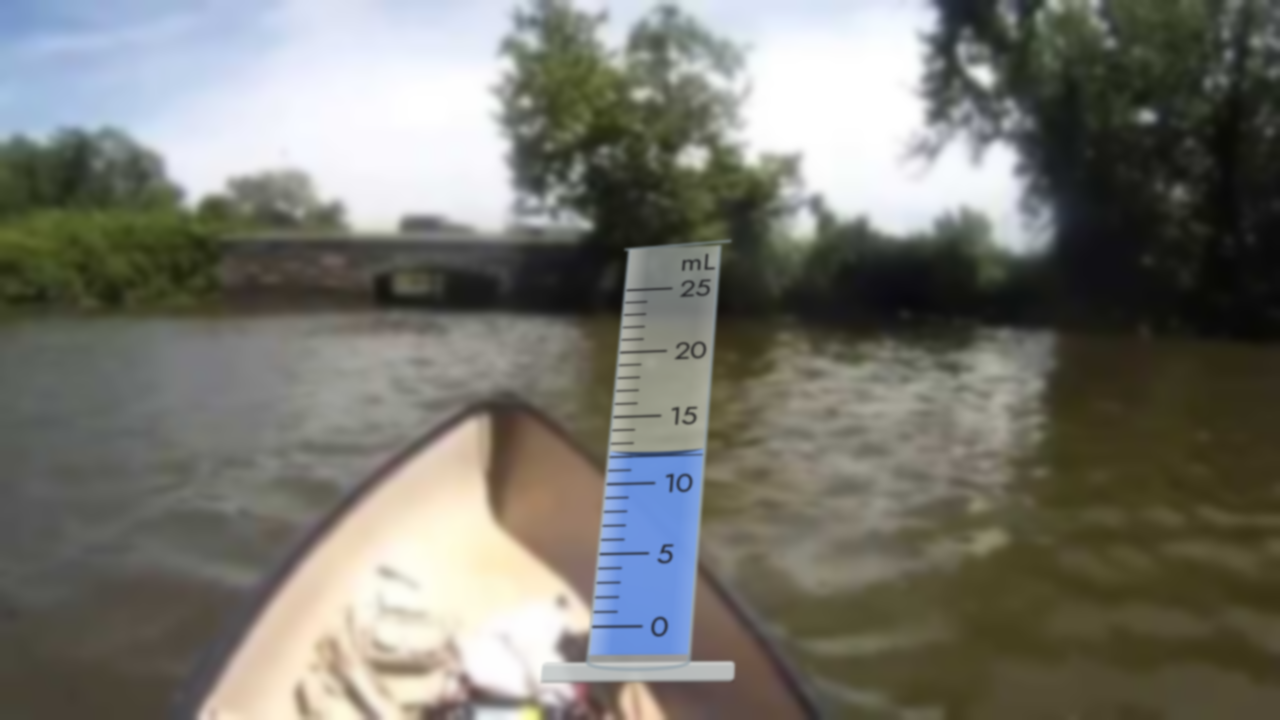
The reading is 12 (mL)
